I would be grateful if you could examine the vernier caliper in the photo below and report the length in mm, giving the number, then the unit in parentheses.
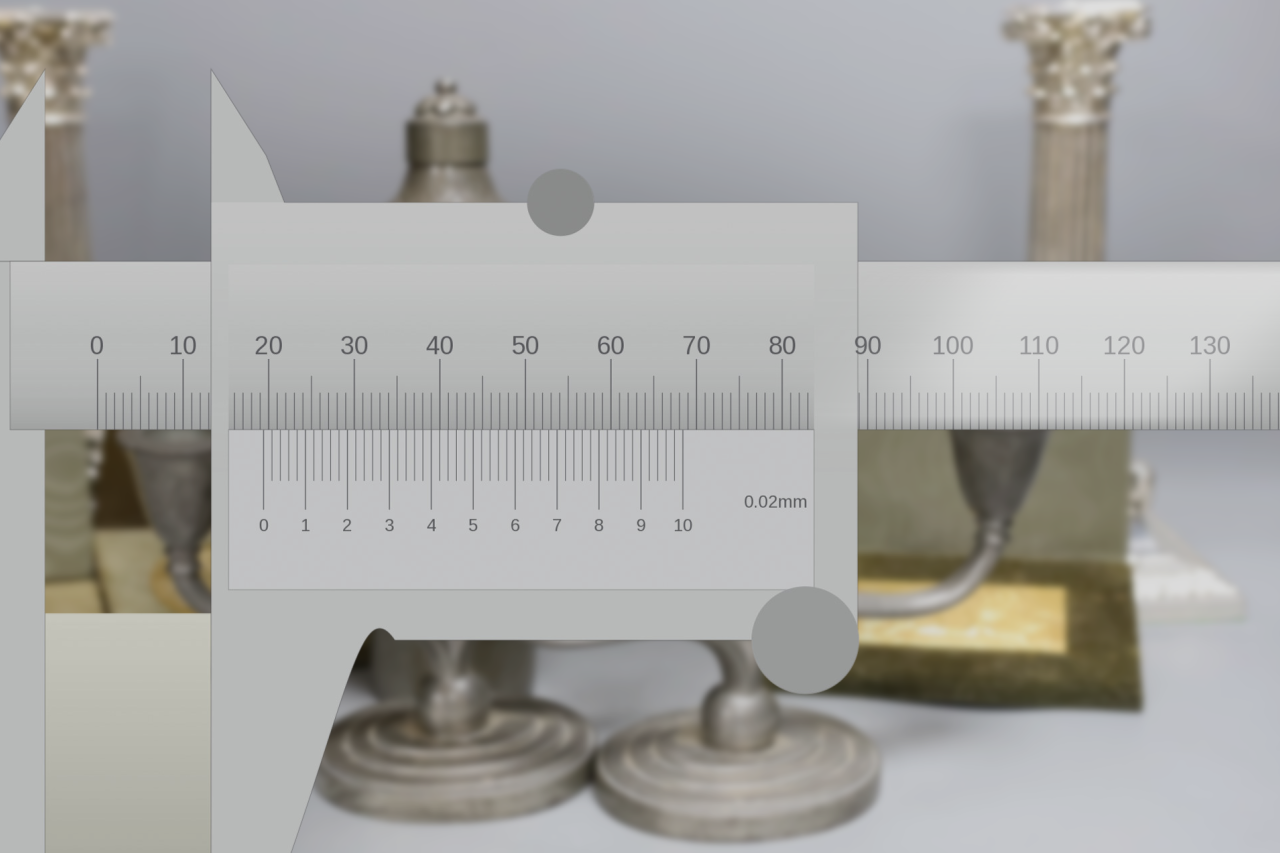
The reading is 19.4 (mm)
